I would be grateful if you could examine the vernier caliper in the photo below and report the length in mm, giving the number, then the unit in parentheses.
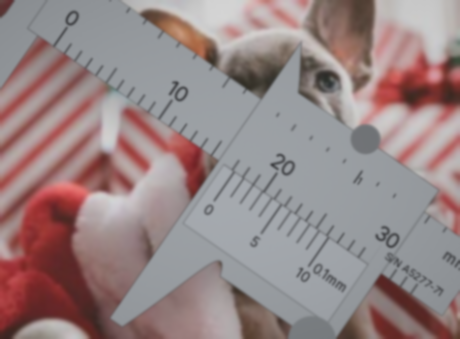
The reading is 17.2 (mm)
